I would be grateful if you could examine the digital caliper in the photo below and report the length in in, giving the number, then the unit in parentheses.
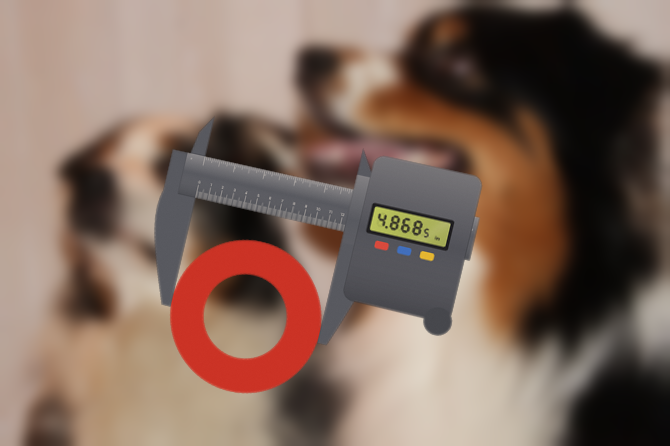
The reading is 4.8685 (in)
